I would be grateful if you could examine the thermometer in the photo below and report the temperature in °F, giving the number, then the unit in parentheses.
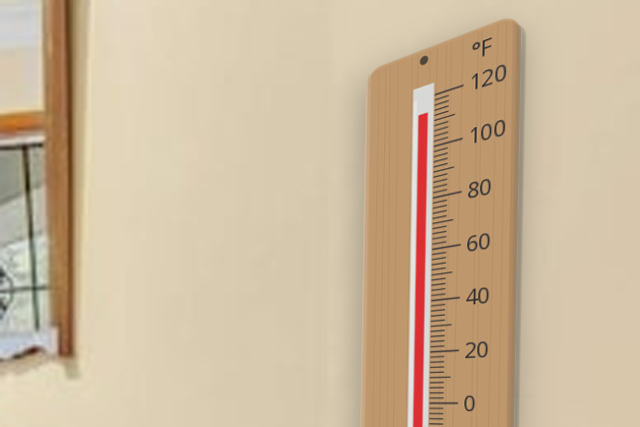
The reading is 114 (°F)
